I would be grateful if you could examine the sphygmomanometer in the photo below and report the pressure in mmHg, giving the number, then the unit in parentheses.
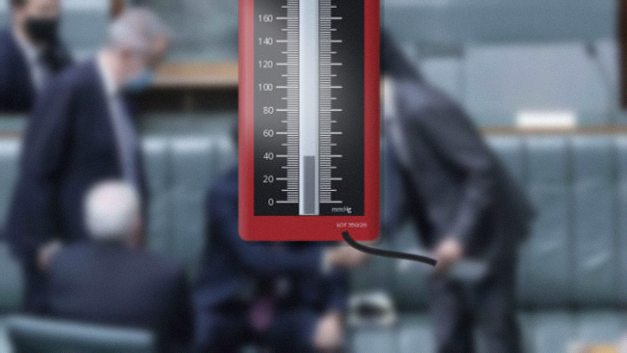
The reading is 40 (mmHg)
